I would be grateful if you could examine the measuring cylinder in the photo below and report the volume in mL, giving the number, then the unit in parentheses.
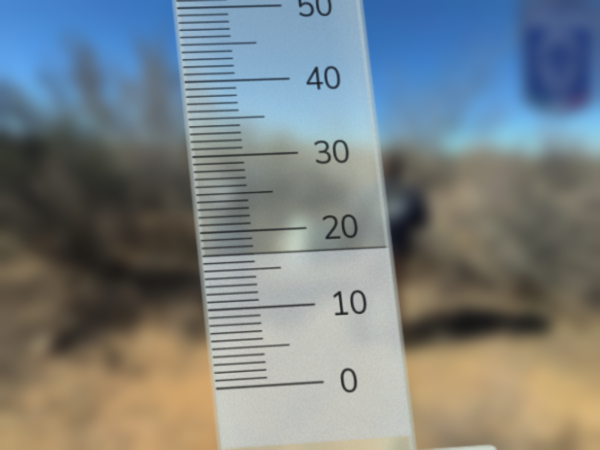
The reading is 17 (mL)
